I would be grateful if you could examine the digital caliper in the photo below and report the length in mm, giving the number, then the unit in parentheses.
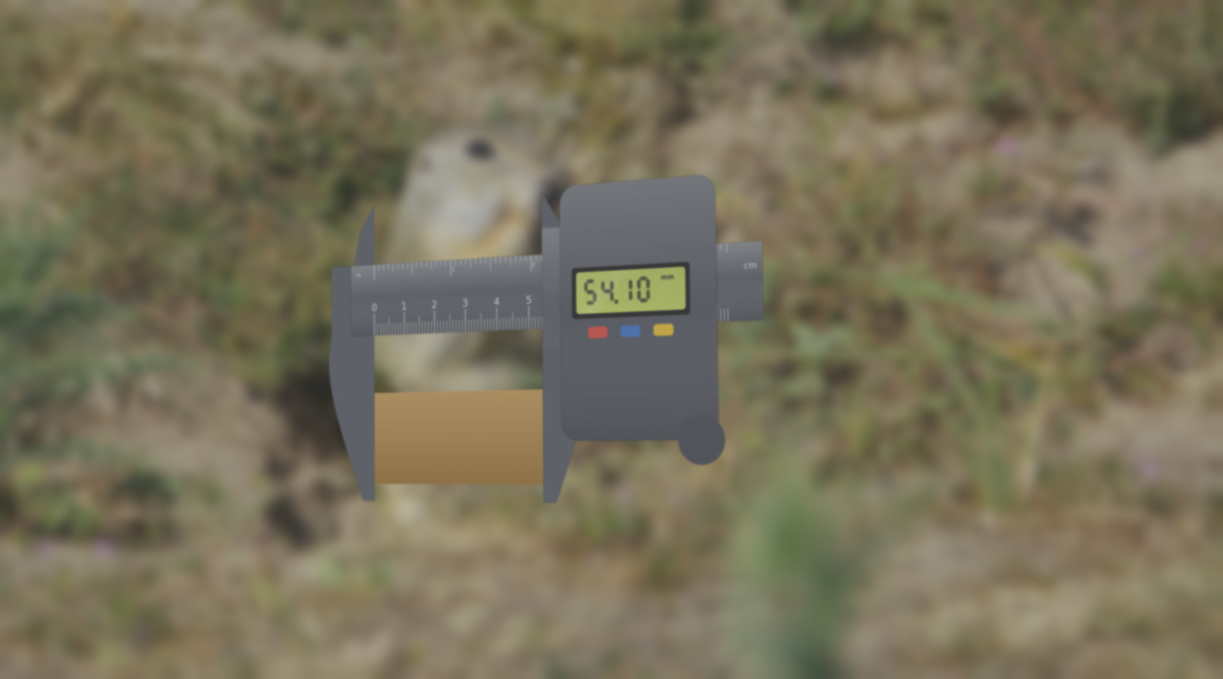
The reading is 54.10 (mm)
